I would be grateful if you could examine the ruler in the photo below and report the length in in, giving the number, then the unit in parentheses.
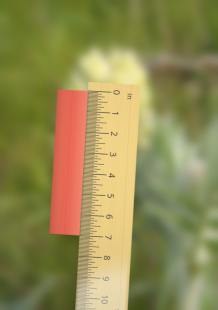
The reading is 7 (in)
